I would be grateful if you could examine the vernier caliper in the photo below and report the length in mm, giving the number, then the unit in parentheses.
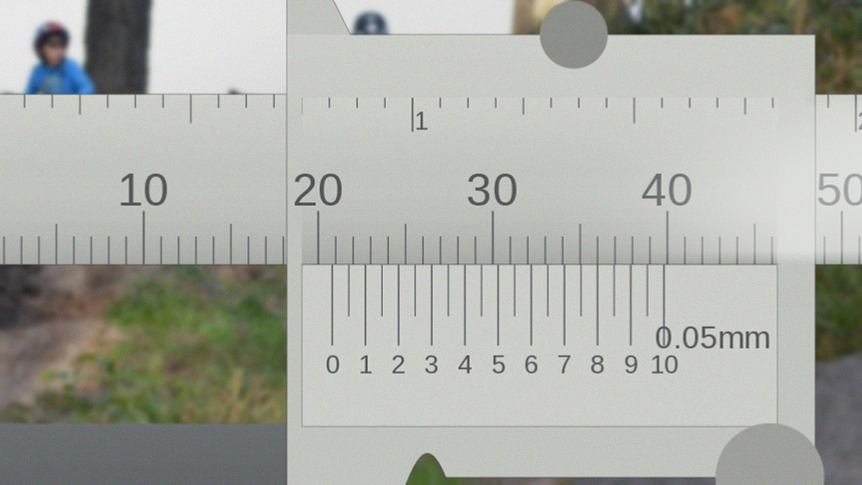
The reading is 20.8 (mm)
